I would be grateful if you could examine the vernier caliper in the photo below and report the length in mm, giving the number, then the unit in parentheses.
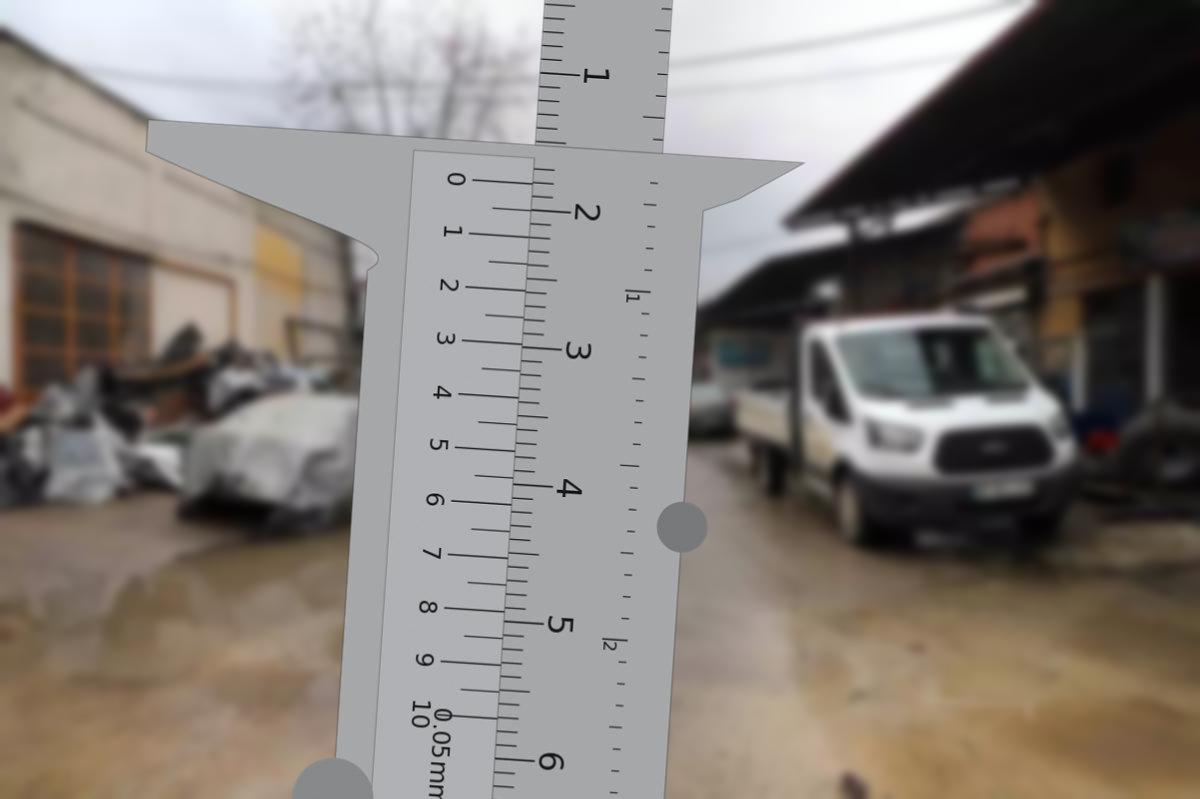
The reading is 18.1 (mm)
